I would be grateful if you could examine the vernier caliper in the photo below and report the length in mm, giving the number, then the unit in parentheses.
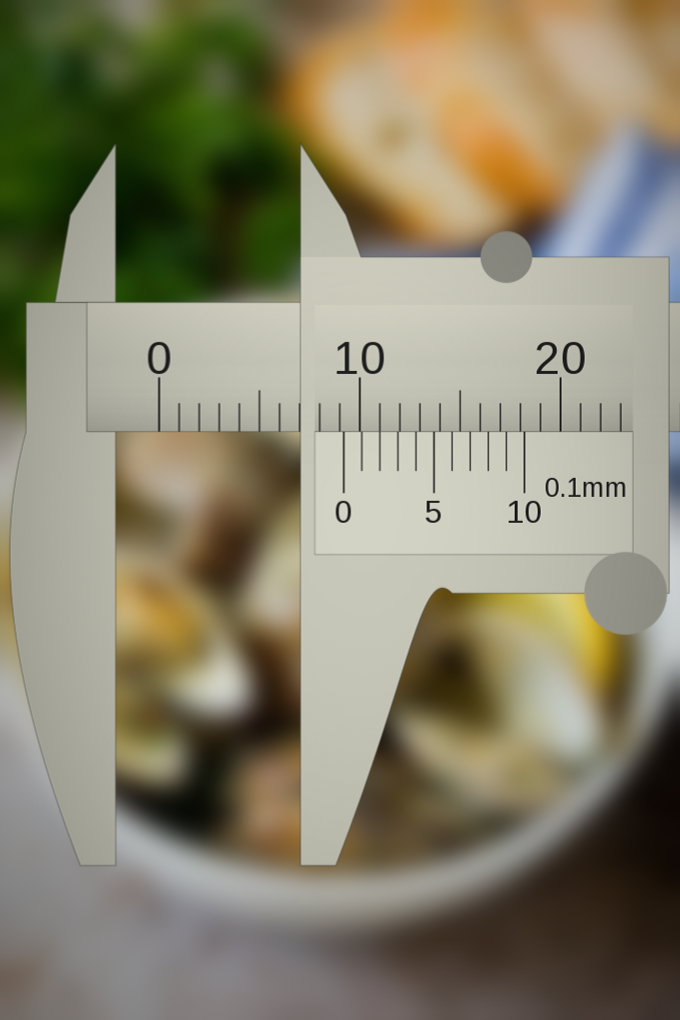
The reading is 9.2 (mm)
